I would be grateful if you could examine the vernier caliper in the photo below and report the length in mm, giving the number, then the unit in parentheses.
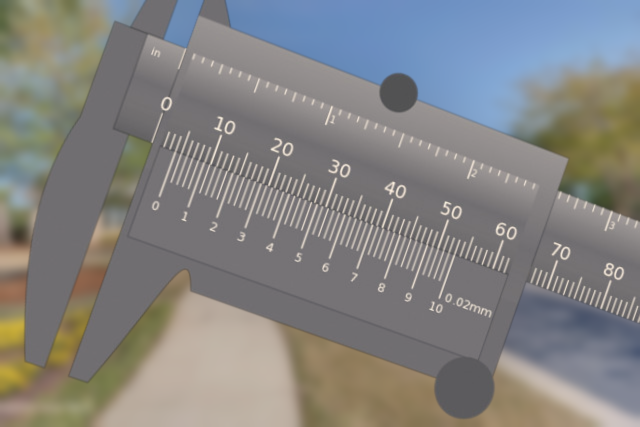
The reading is 4.0 (mm)
